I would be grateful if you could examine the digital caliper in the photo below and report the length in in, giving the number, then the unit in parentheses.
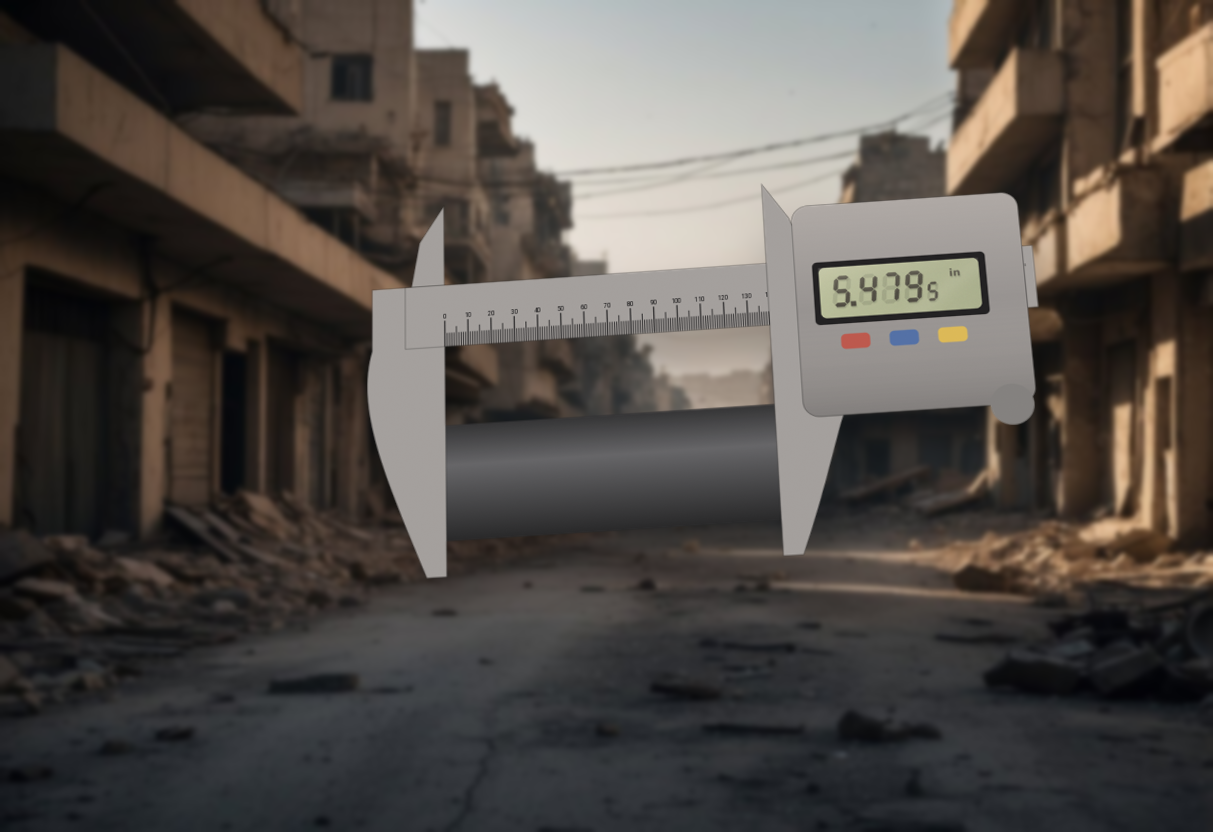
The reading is 5.4795 (in)
